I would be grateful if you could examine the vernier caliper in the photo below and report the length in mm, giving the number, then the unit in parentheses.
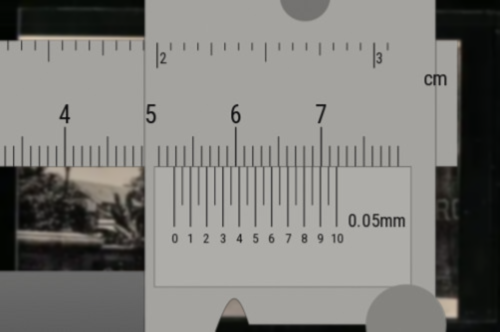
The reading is 52.8 (mm)
